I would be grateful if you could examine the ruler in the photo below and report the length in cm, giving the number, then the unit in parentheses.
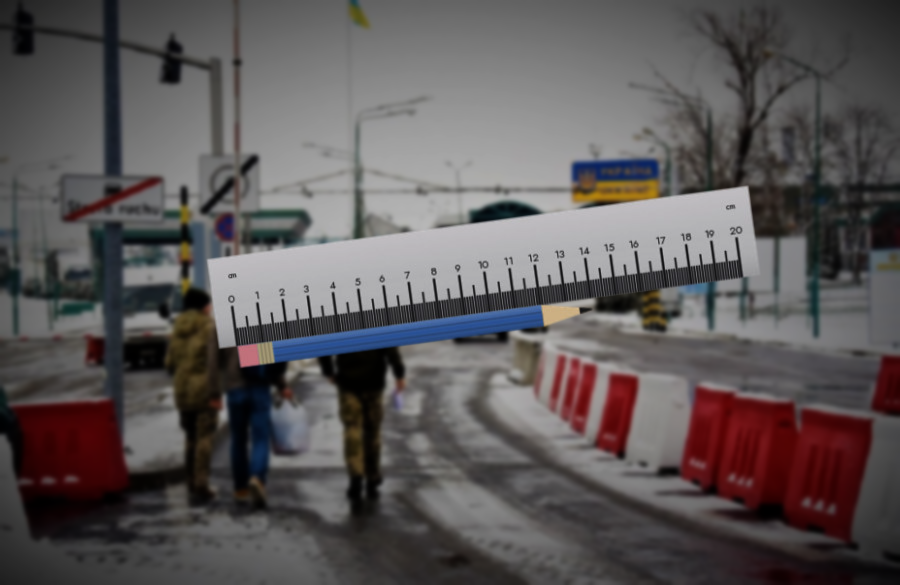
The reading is 14 (cm)
